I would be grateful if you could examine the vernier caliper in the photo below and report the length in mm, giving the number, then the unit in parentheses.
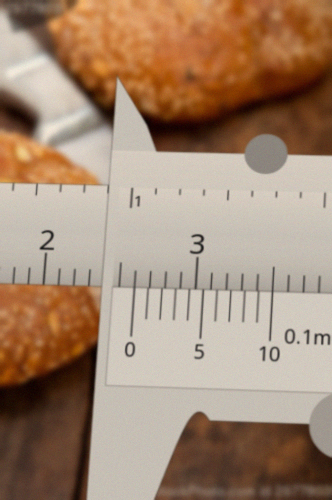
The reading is 26.0 (mm)
